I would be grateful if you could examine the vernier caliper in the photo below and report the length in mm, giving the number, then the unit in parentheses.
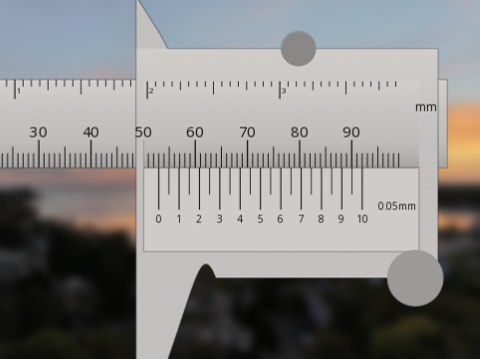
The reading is 53.0 (mm)
